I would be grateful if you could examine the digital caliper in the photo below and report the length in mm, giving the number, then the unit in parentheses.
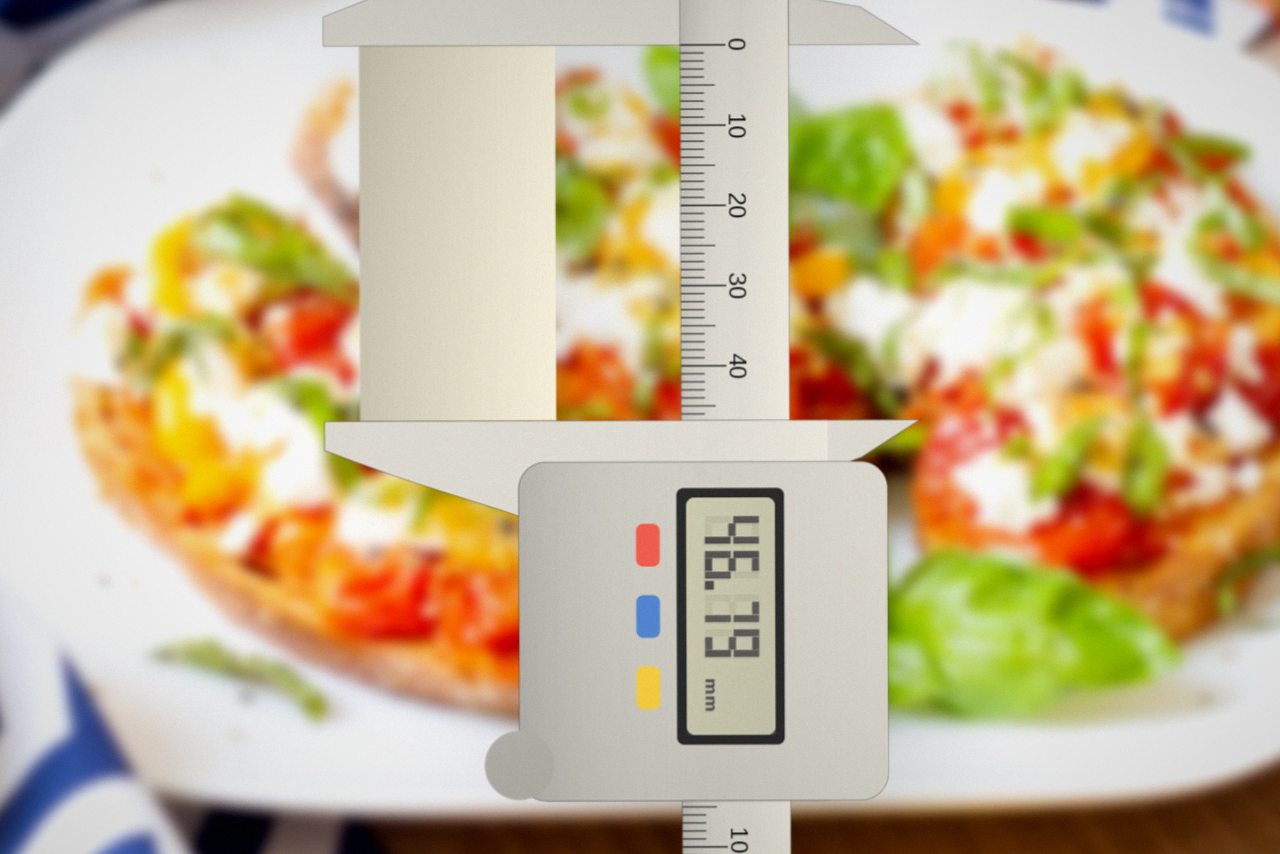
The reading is 46.79 (mm)
